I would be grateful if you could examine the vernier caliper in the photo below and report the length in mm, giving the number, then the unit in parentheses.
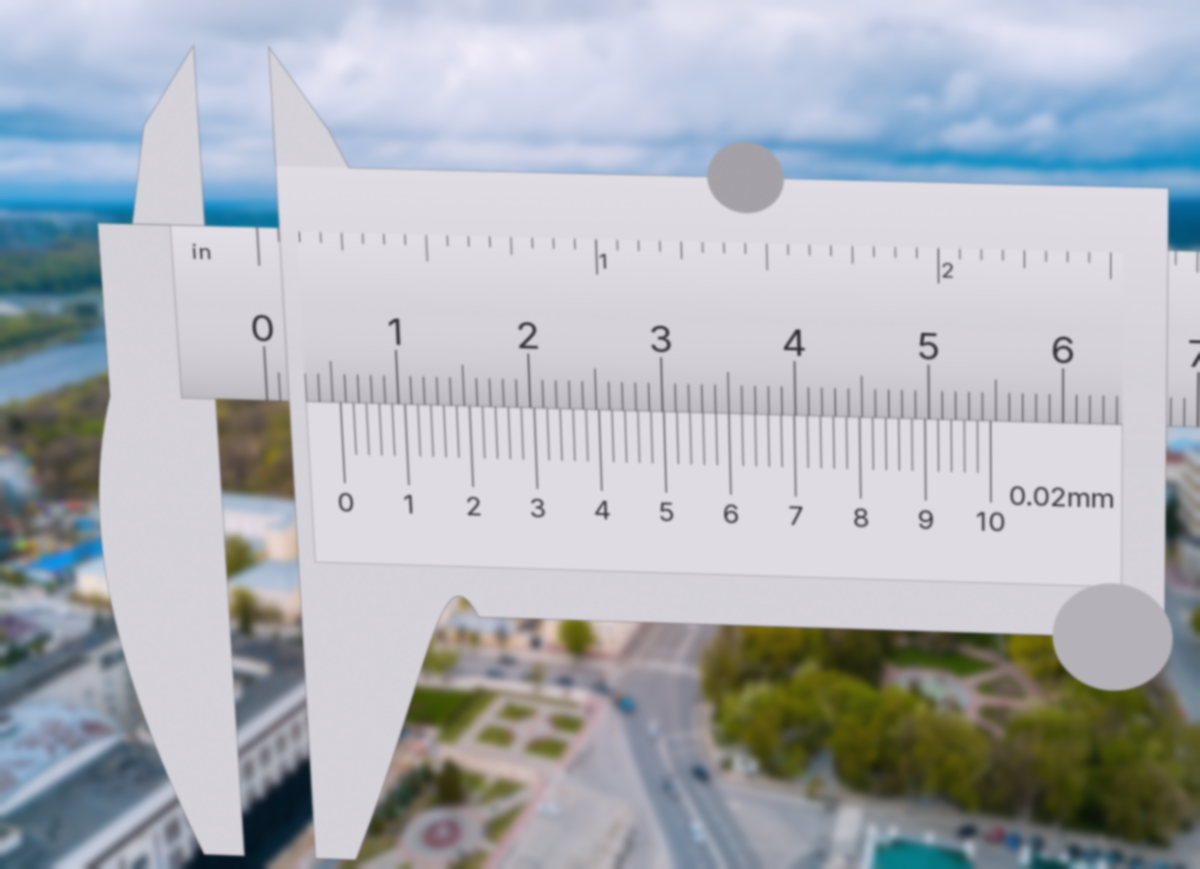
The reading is 5.6 (mm)
